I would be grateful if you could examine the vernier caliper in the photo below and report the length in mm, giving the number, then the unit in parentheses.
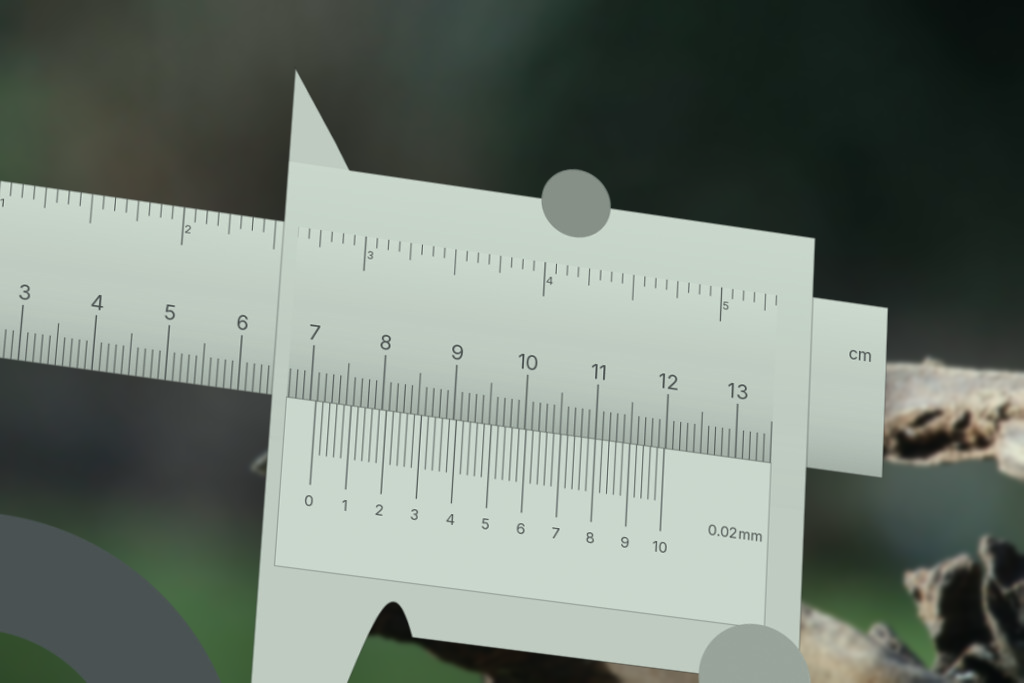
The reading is 70.8 (mm)
